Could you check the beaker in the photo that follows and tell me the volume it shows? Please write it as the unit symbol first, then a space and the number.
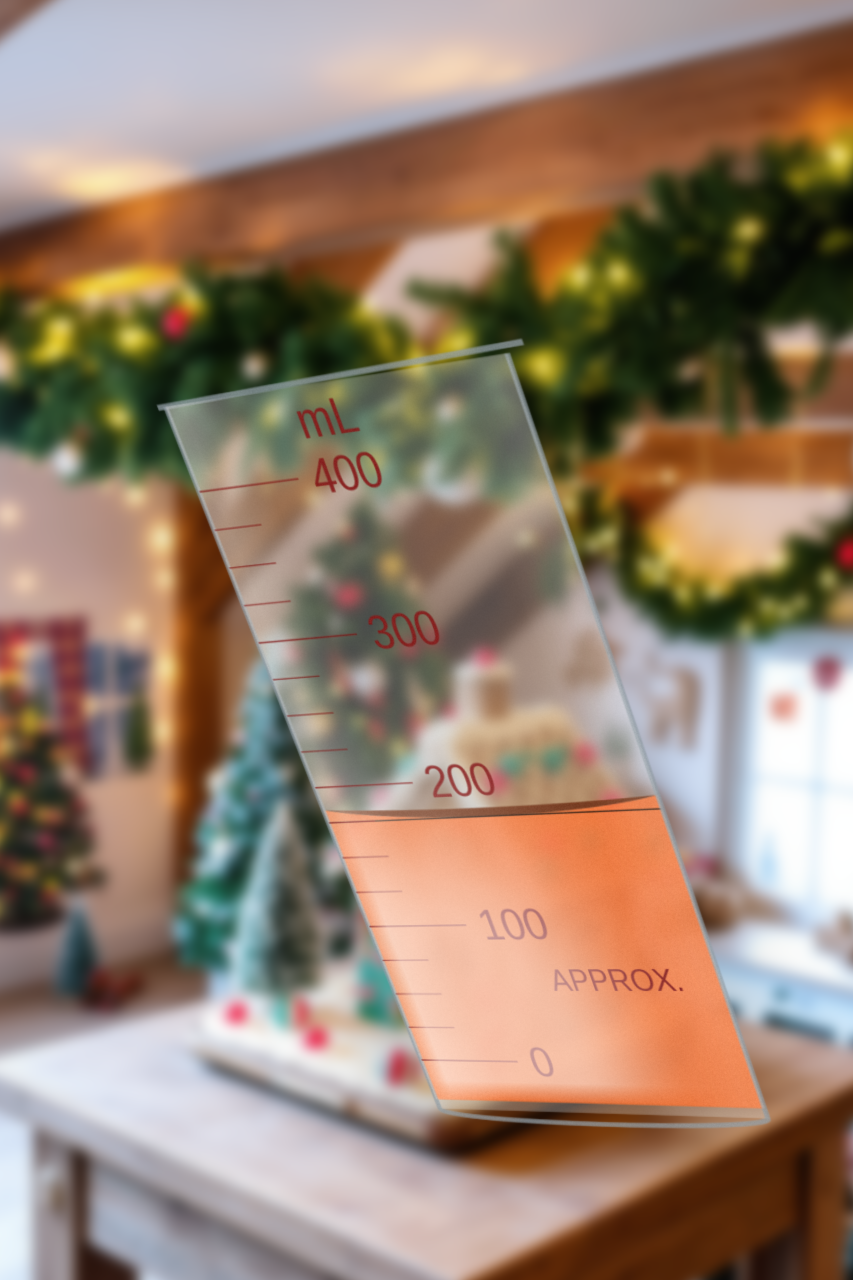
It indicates mL 175
